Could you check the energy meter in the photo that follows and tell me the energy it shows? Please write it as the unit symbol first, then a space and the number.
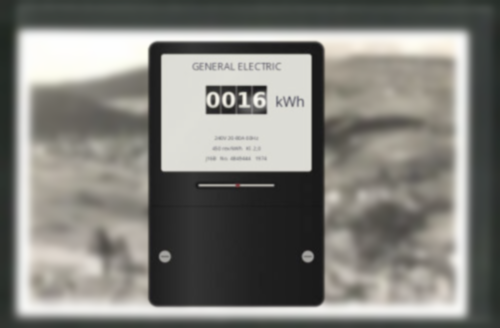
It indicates kWh 16
